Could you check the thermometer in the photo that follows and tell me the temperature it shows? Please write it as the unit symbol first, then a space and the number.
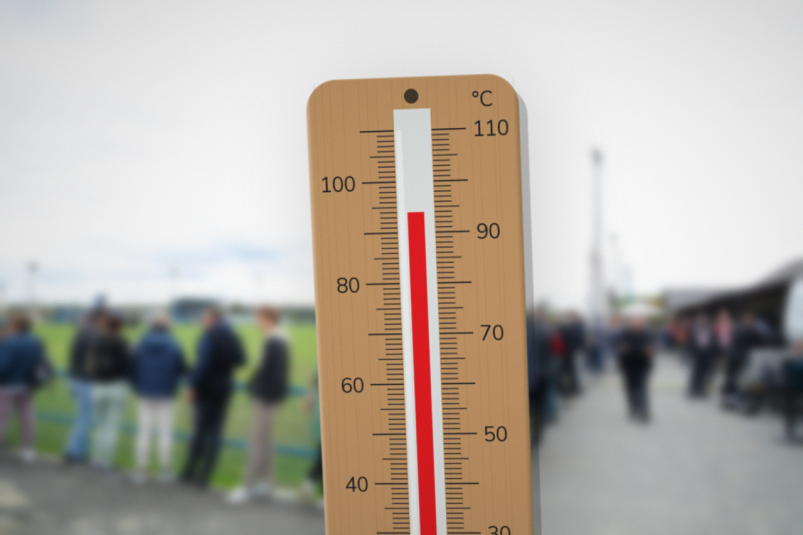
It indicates °C 94
